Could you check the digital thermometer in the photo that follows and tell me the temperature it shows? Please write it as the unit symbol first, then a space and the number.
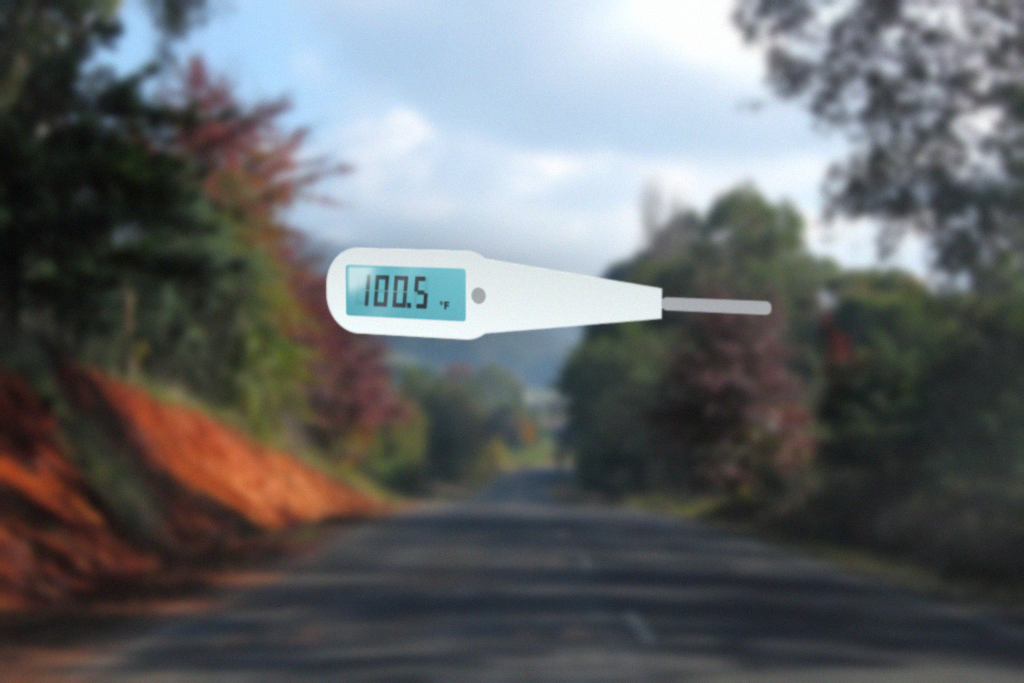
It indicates °F 100.5
